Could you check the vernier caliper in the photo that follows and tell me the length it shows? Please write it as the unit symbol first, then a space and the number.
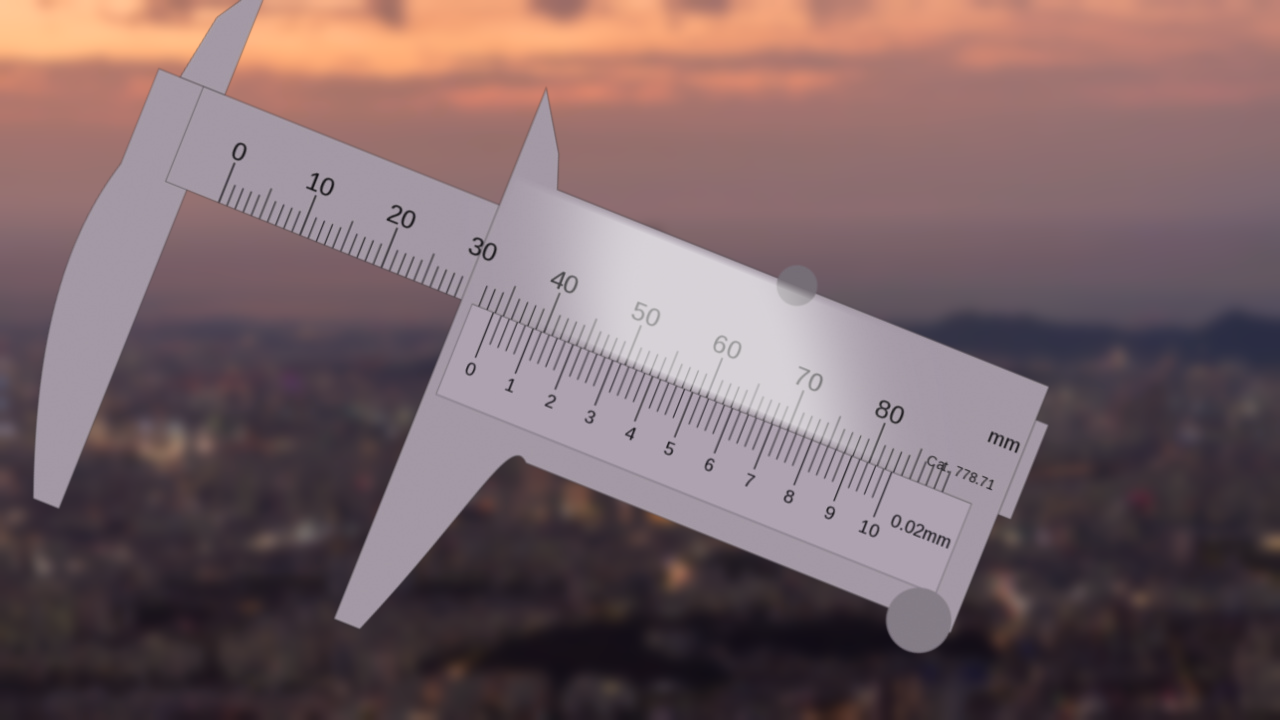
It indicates mm 33.8
